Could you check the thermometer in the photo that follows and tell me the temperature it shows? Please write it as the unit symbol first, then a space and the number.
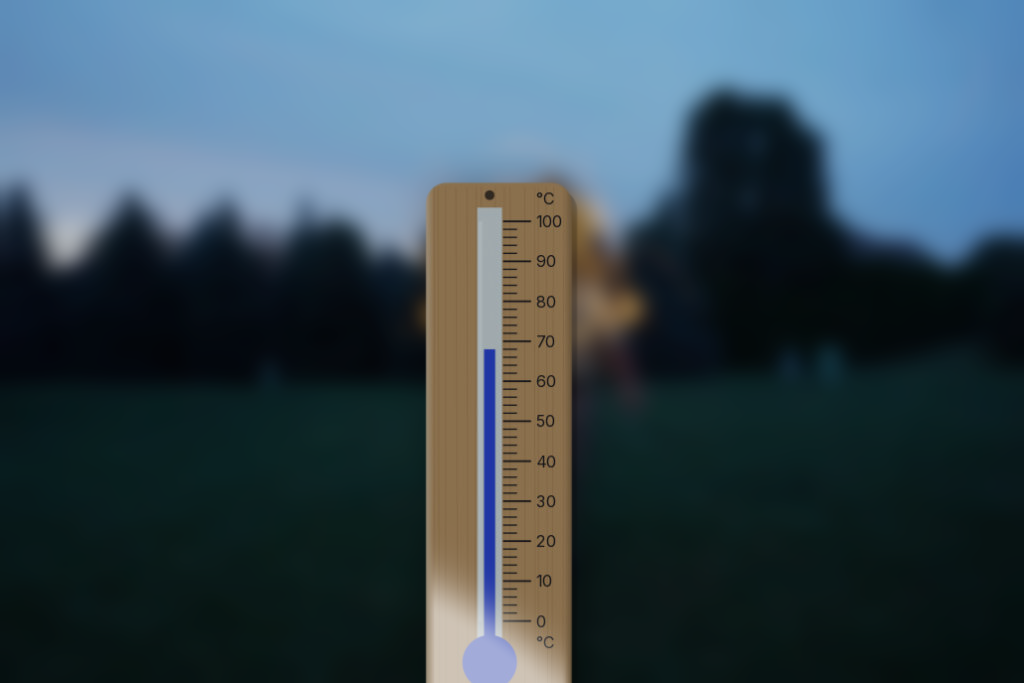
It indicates °C 68
